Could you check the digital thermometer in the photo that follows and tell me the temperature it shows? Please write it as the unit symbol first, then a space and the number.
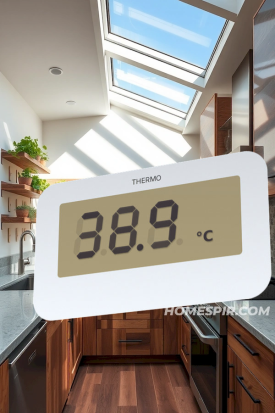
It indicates °C 38.9
